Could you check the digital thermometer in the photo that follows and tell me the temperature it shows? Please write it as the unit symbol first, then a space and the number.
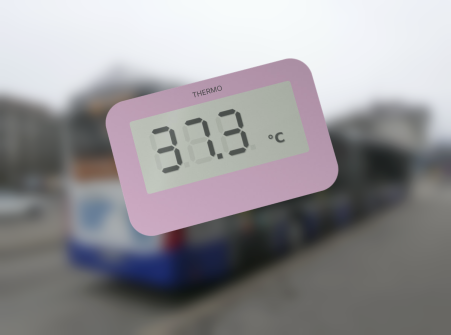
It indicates °C 37.3
